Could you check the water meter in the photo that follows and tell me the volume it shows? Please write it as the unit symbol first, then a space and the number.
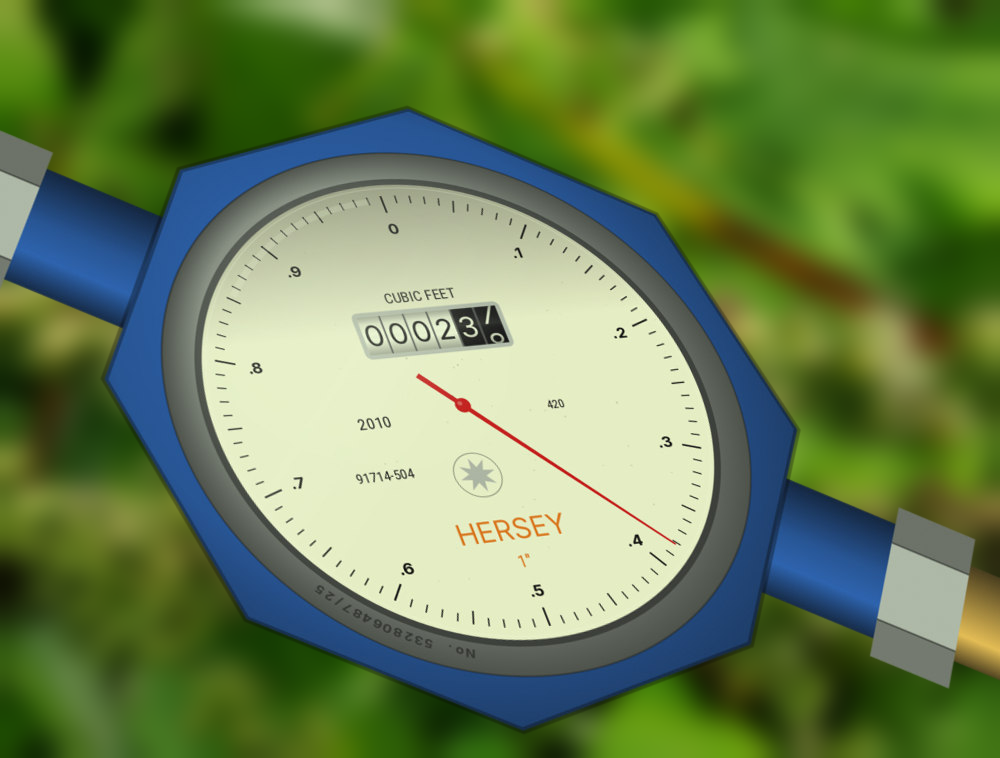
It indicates ft³ 237.38
